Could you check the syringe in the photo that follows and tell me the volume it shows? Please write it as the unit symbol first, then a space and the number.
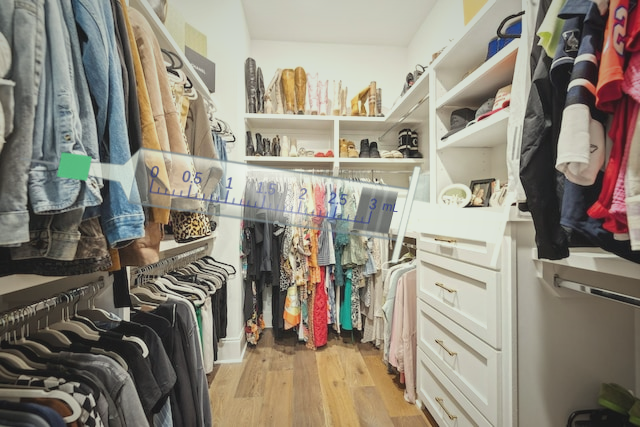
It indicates mL 2.8
